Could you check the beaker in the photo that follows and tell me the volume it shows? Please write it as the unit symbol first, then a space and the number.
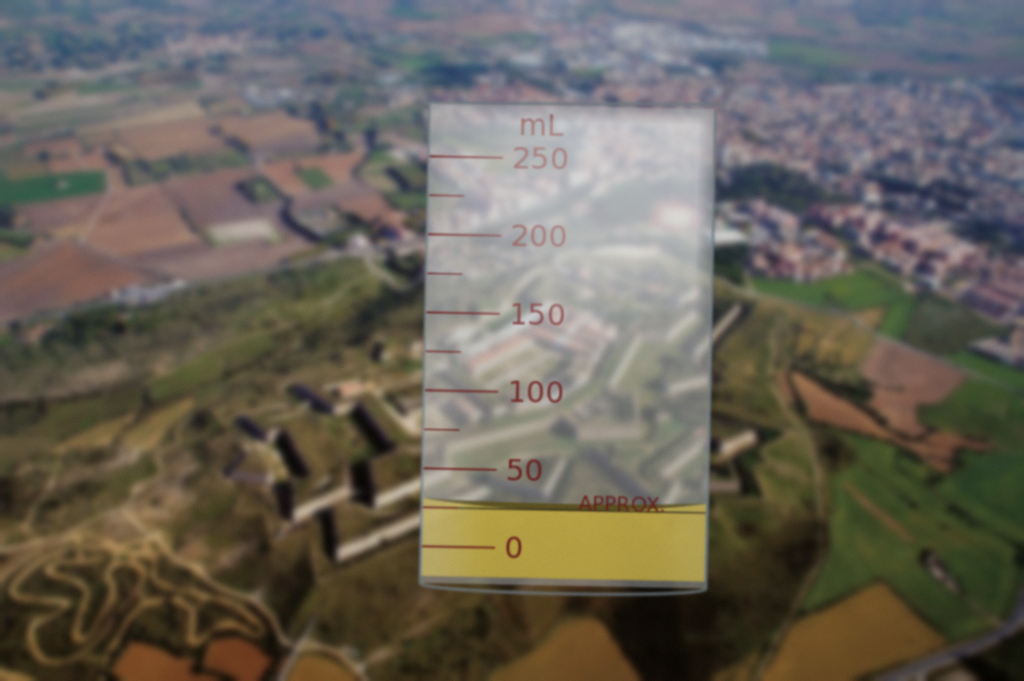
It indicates mL 25
